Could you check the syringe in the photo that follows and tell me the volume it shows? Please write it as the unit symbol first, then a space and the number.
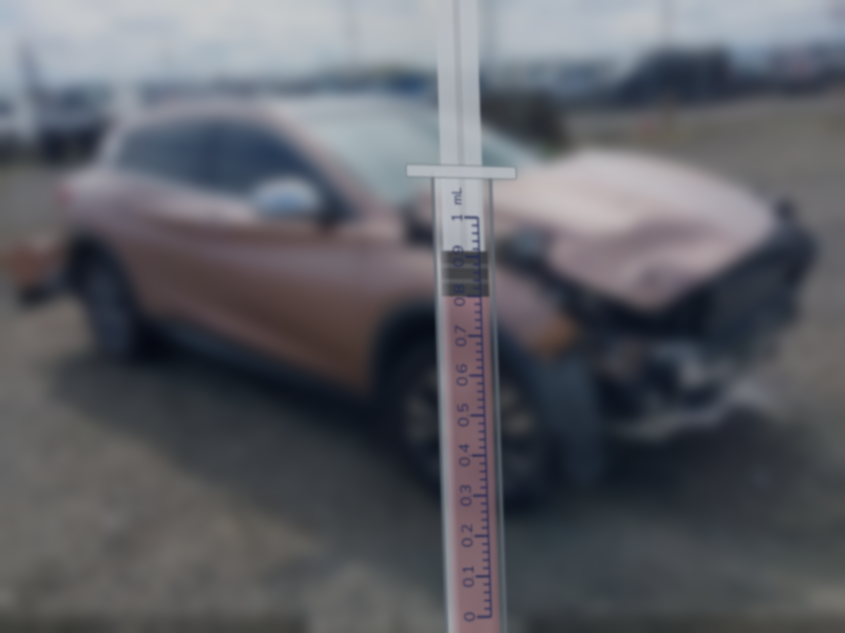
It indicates mL 0.8
